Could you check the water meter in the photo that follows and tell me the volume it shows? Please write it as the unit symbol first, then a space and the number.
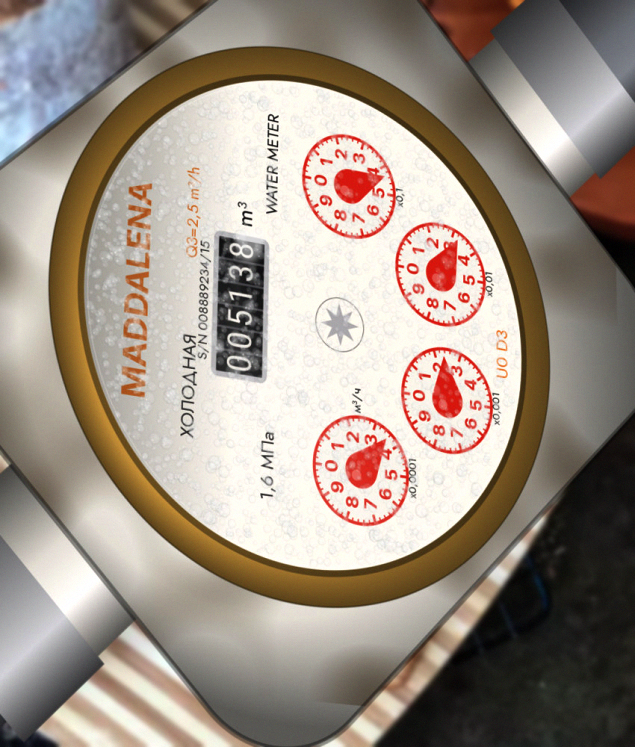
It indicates m³ 5138.4323
